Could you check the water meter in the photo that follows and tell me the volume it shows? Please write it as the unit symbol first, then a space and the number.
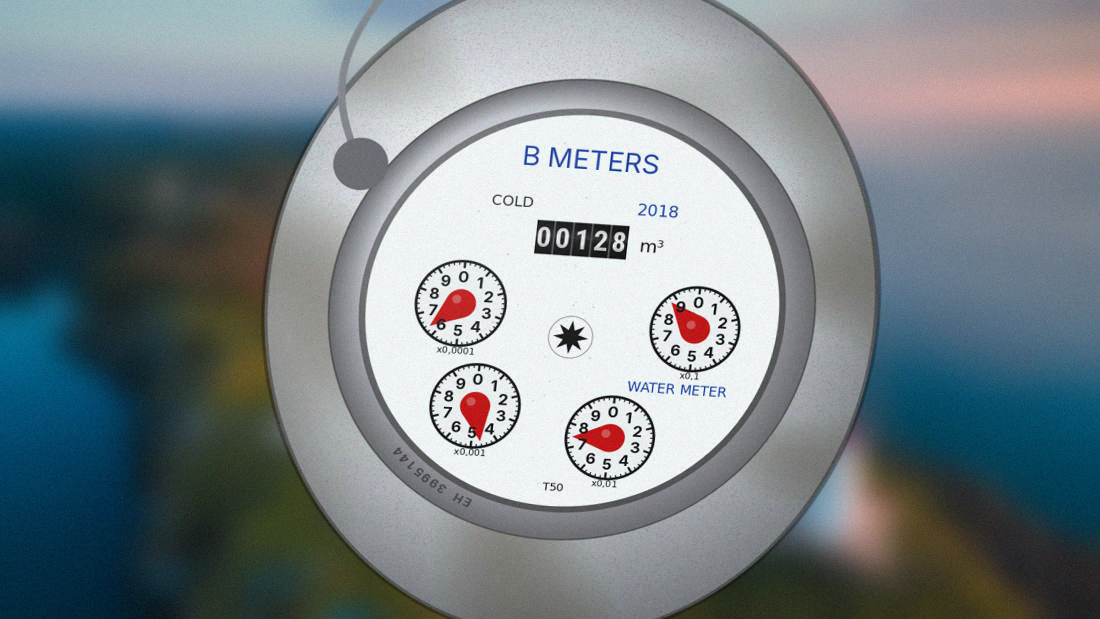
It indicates m³ 128.8746
